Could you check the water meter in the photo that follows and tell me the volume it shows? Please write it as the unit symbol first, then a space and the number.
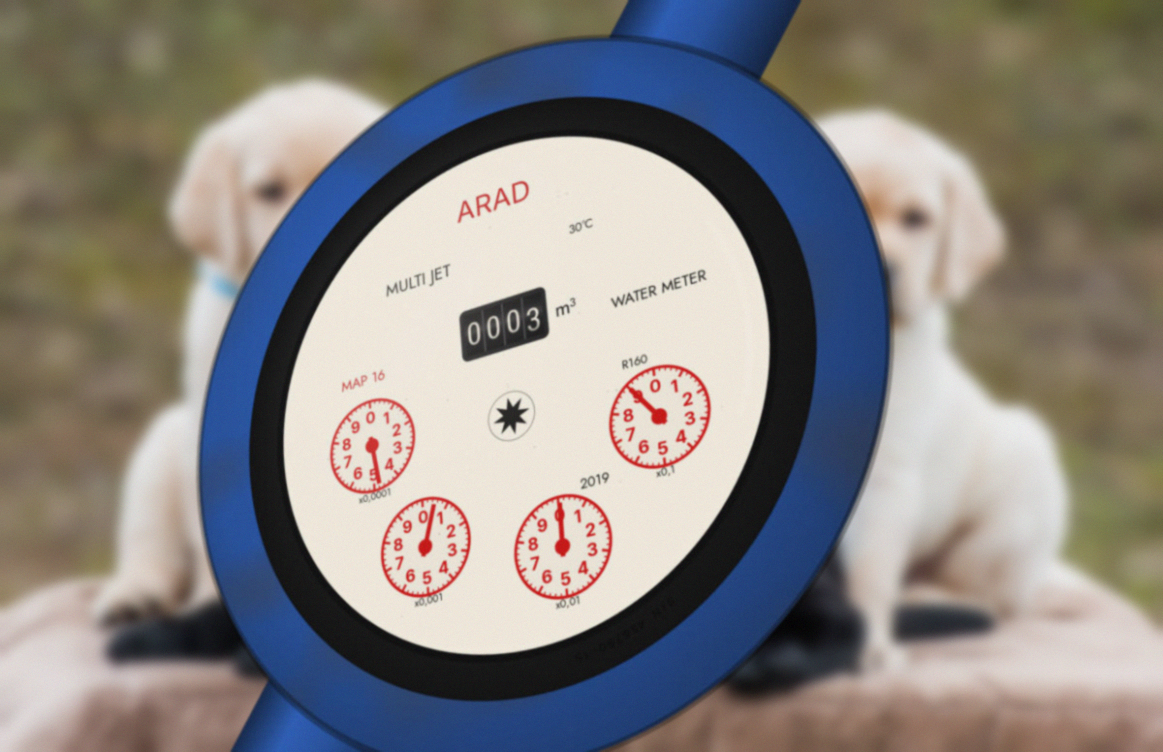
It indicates m³ 2.9004
